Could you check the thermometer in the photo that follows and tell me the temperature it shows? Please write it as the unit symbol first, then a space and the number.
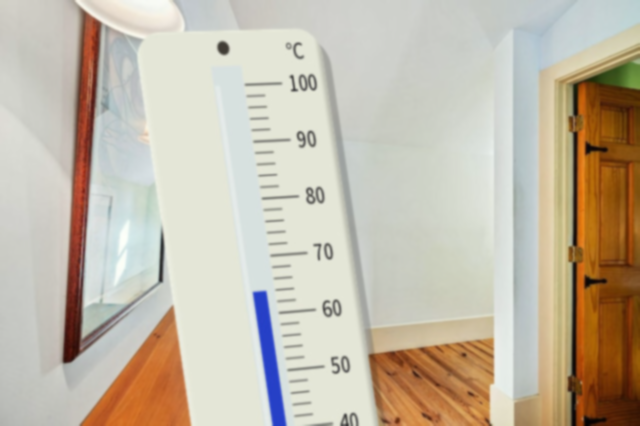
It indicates °C 64
